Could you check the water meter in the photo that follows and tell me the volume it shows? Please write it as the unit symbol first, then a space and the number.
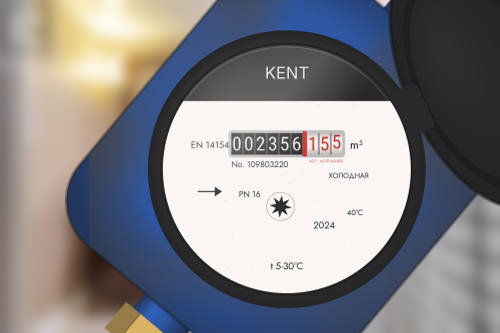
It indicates m³ 2356.155
